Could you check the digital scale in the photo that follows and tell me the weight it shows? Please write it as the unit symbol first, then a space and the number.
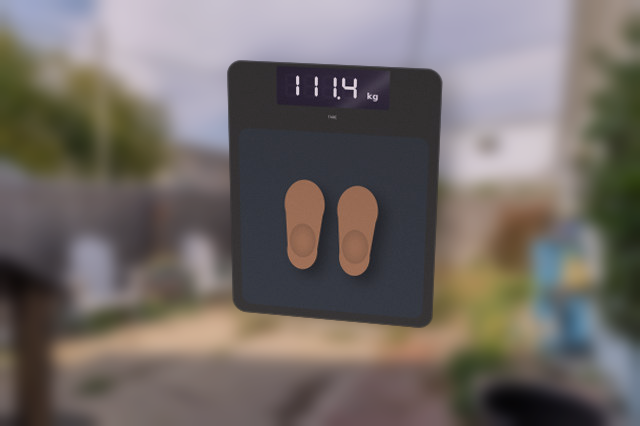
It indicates kg 111.4
